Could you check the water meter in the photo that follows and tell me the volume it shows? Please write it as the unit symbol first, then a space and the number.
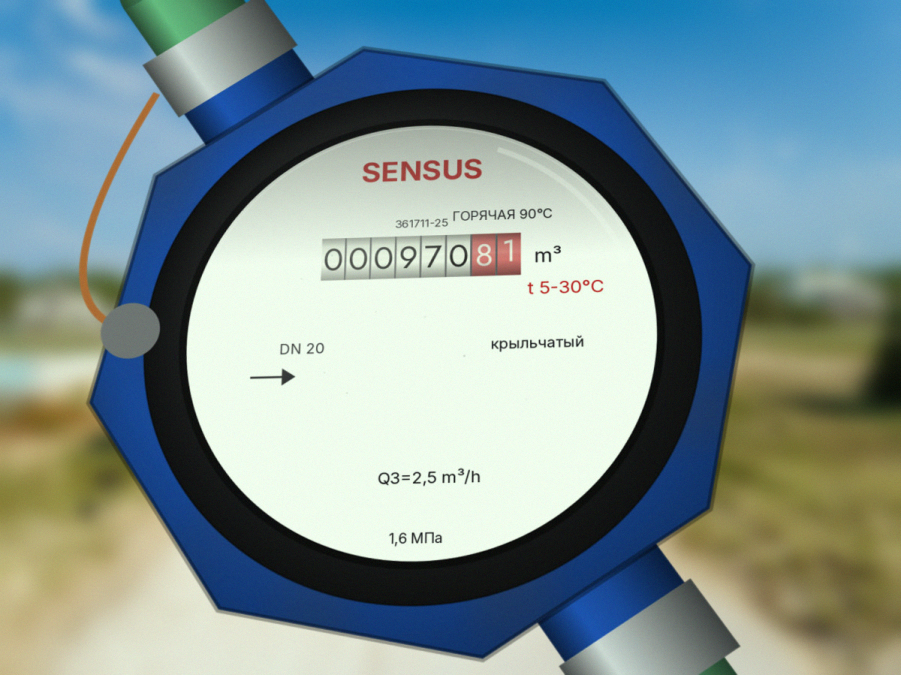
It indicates m³ 970.81
